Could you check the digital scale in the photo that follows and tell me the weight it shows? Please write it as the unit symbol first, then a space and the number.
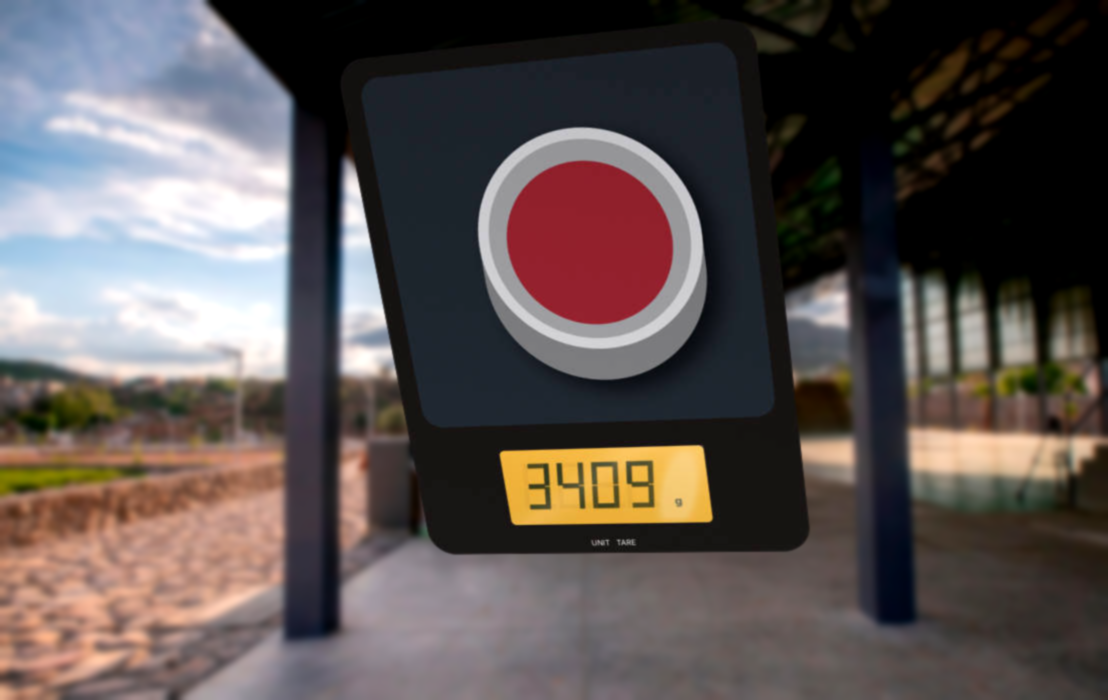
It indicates g 3409
